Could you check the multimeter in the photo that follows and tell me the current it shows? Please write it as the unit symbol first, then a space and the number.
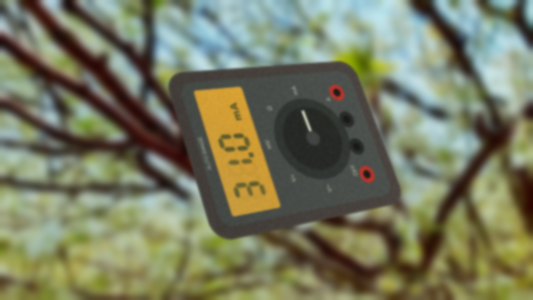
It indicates mA 31.0
